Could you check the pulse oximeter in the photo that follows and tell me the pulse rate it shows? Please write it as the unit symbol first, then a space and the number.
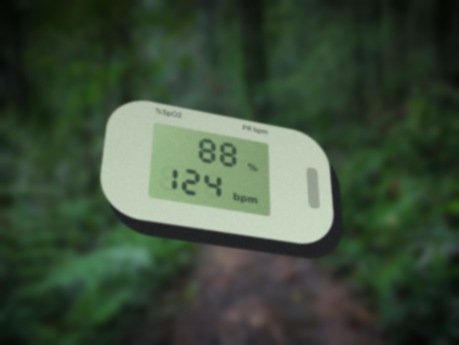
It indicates bpm 124
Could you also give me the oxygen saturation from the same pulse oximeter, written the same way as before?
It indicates % 88
